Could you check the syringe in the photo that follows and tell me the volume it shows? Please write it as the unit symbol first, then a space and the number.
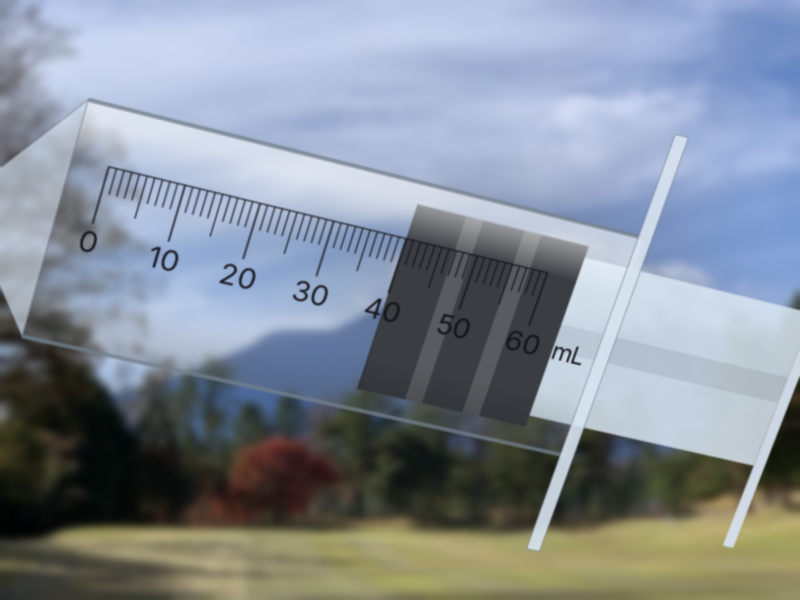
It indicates mL 40
